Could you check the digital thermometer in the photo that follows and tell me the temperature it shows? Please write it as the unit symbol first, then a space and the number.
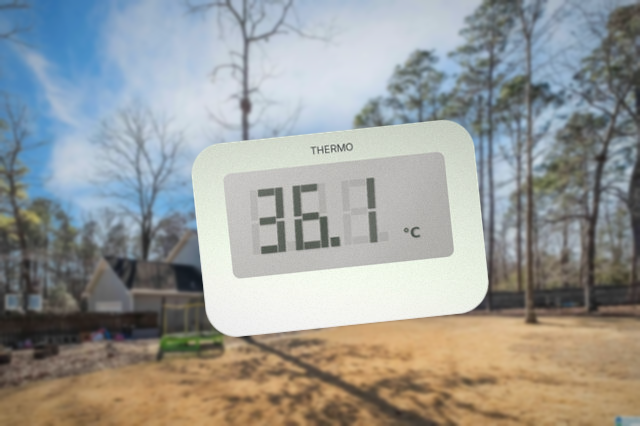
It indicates °C 36.1
